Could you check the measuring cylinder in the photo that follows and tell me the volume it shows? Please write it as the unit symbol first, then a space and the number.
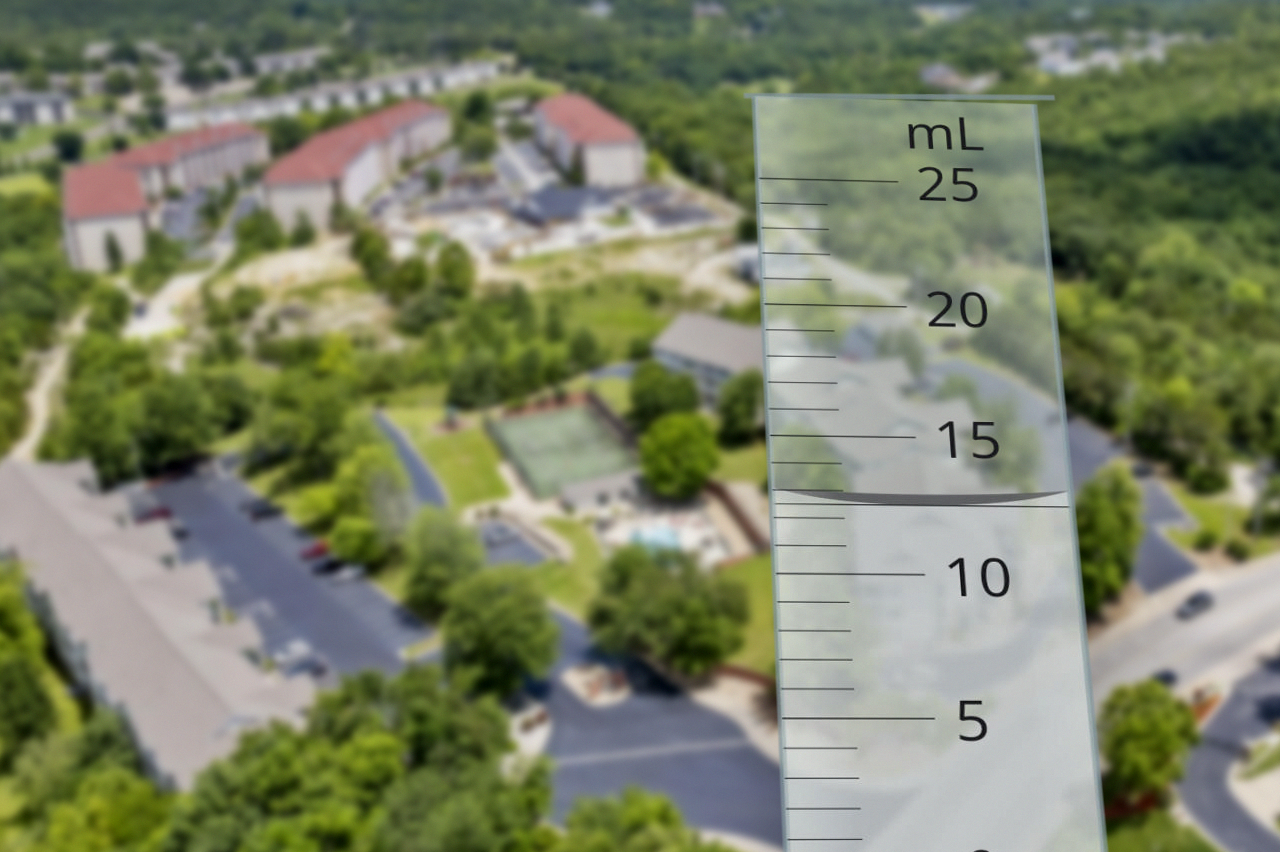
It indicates mL 12.5
